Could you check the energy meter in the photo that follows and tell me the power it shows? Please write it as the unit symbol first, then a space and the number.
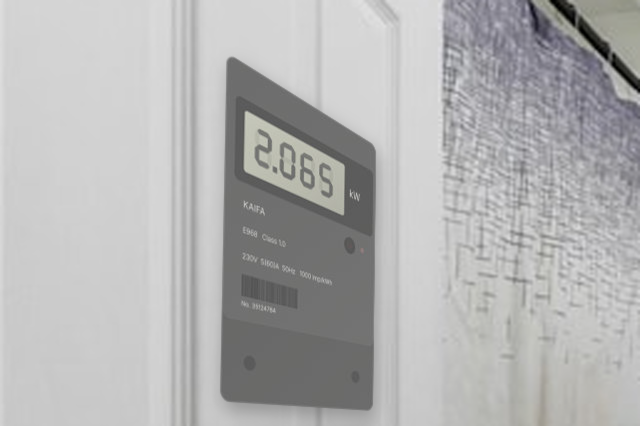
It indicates kW 2.065
